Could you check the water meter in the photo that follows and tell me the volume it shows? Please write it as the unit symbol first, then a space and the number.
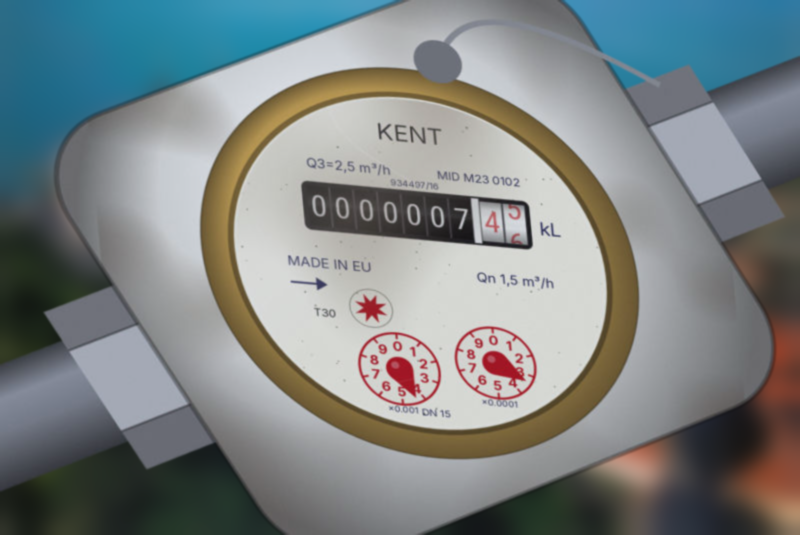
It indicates kL 7.4543
